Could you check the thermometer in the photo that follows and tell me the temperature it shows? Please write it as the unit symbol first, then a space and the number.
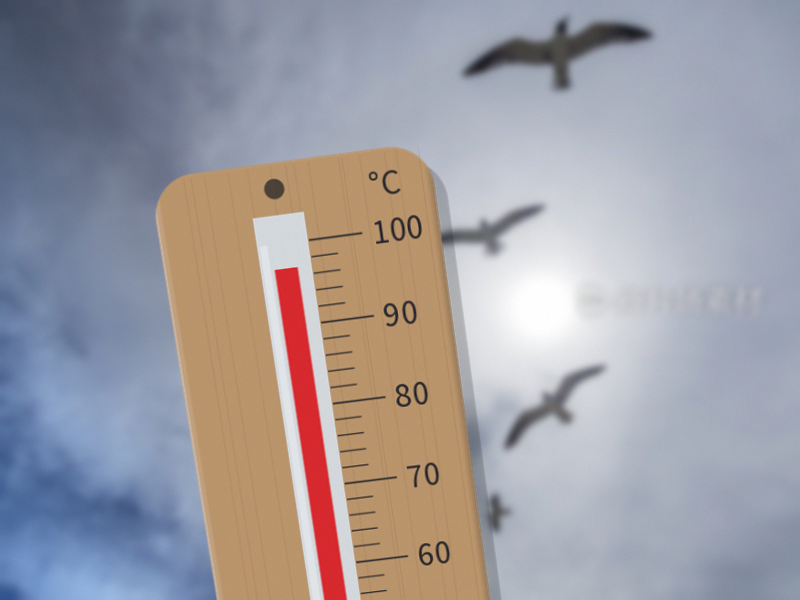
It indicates °C 97
